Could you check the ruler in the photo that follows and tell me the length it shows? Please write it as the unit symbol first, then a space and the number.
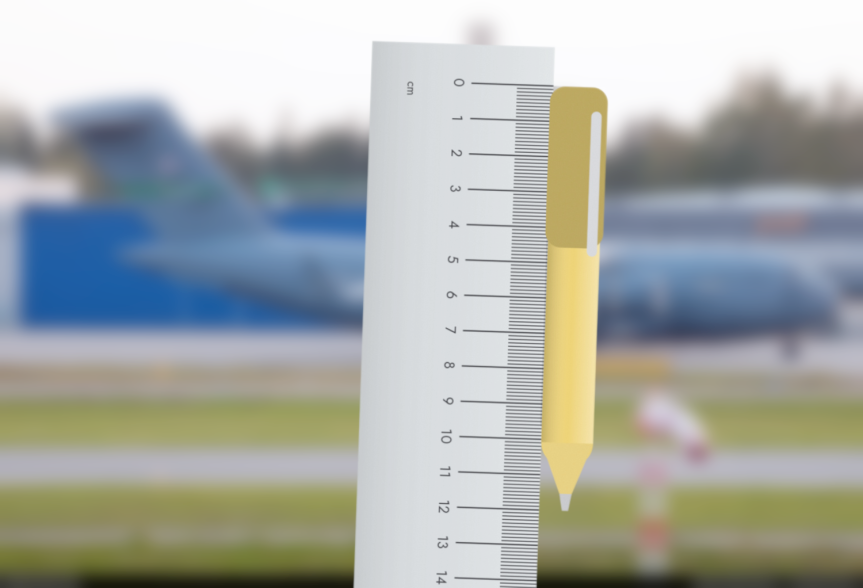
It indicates cm 12
